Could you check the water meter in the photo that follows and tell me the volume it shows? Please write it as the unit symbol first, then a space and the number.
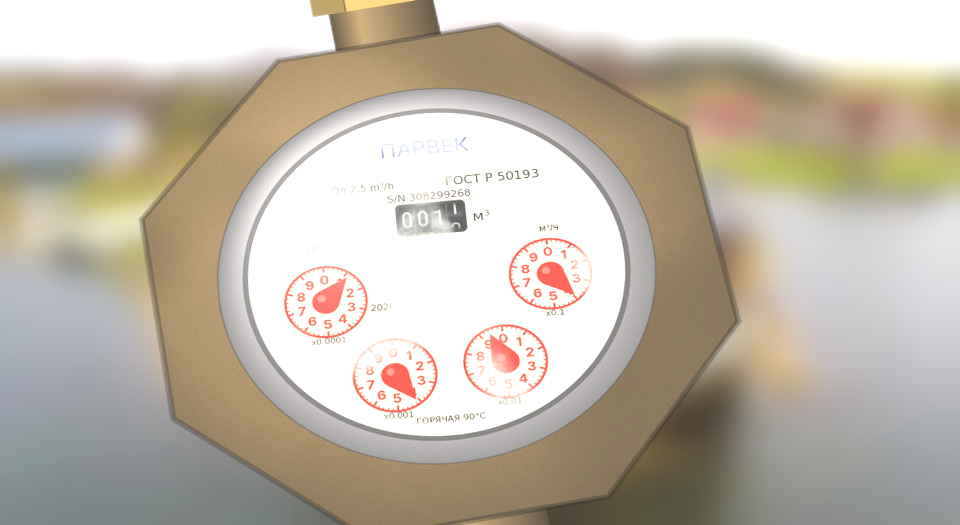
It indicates m³ 11.3941
